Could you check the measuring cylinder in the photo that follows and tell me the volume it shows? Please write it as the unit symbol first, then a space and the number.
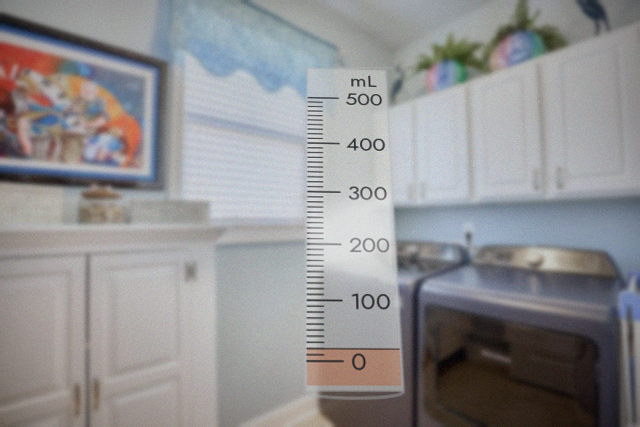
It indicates mL 20
